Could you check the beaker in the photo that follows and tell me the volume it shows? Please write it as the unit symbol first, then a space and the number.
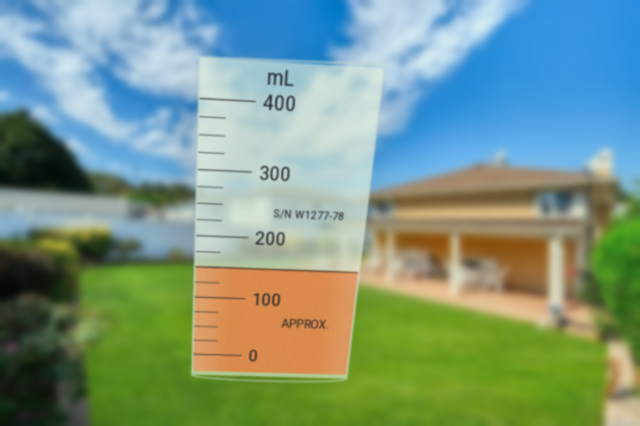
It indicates mL 150
